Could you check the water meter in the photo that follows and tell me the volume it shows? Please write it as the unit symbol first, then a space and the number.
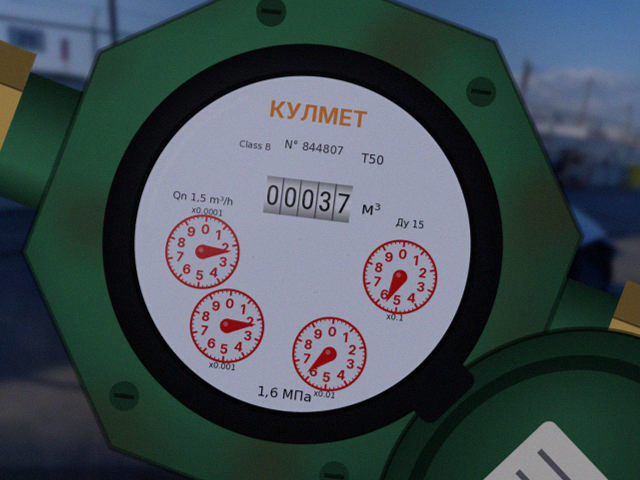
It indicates m³ 37.5622
